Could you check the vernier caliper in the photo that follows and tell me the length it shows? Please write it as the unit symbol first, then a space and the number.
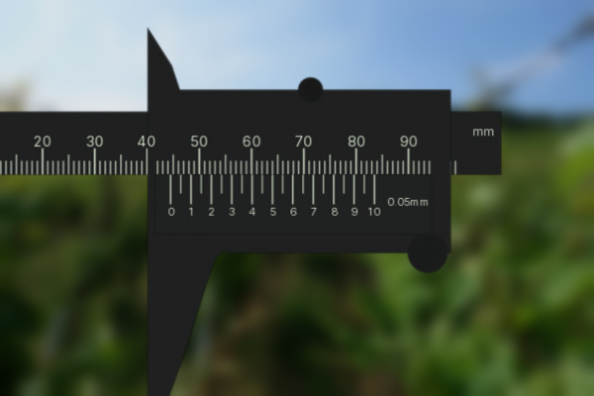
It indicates mm 44.5
